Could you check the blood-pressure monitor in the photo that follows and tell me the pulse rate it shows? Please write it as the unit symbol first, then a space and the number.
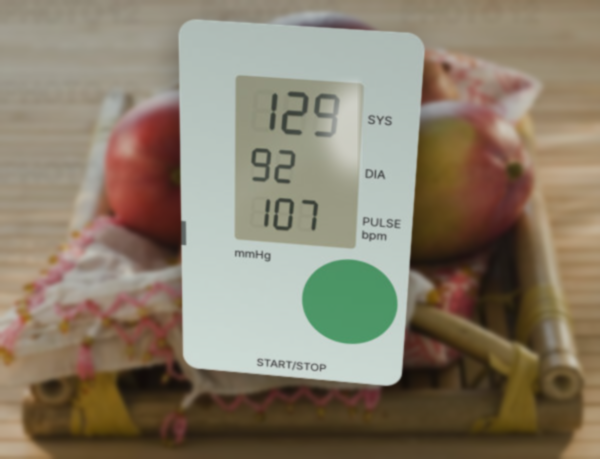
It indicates bpm 107
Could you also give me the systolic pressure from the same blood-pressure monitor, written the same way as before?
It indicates mmHg 129
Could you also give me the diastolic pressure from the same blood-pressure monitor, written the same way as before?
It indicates mmHg 92
